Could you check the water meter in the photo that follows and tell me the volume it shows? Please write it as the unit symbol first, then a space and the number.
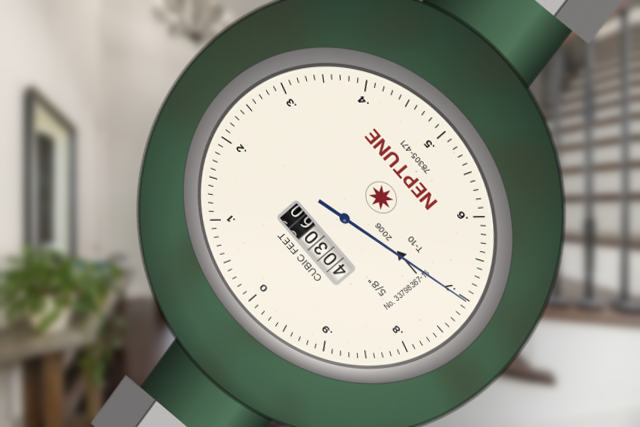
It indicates ft³ 403059.70
